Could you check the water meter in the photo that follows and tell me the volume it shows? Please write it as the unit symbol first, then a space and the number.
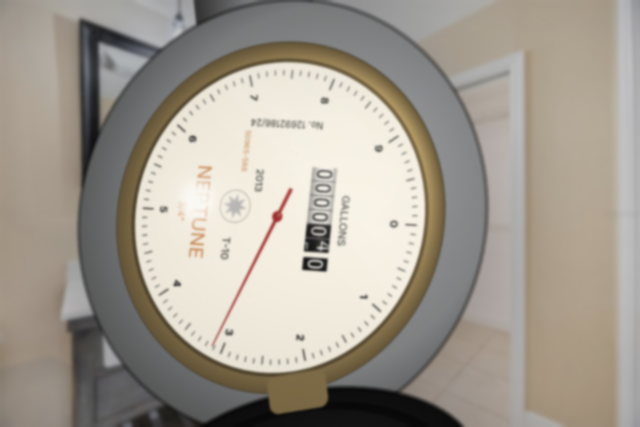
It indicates gal 43.1
